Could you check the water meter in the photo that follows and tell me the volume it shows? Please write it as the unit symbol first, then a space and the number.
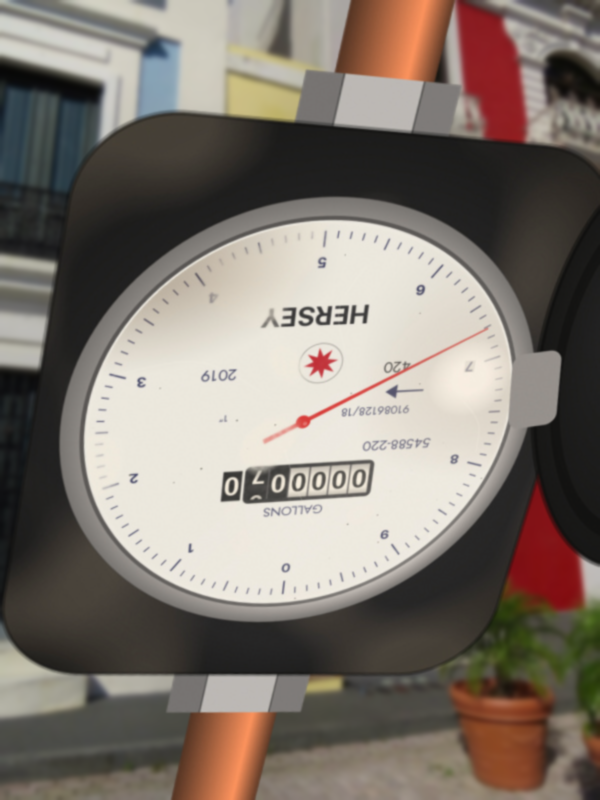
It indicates gal 66.7
